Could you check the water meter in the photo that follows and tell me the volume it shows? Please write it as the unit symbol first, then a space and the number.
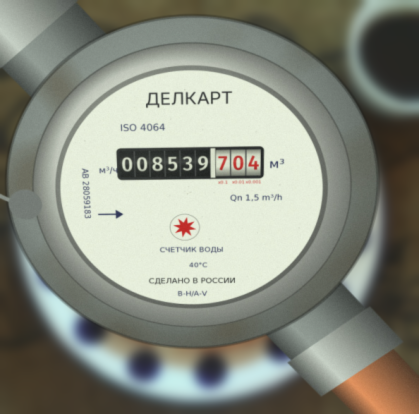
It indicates m³ 8539.704
